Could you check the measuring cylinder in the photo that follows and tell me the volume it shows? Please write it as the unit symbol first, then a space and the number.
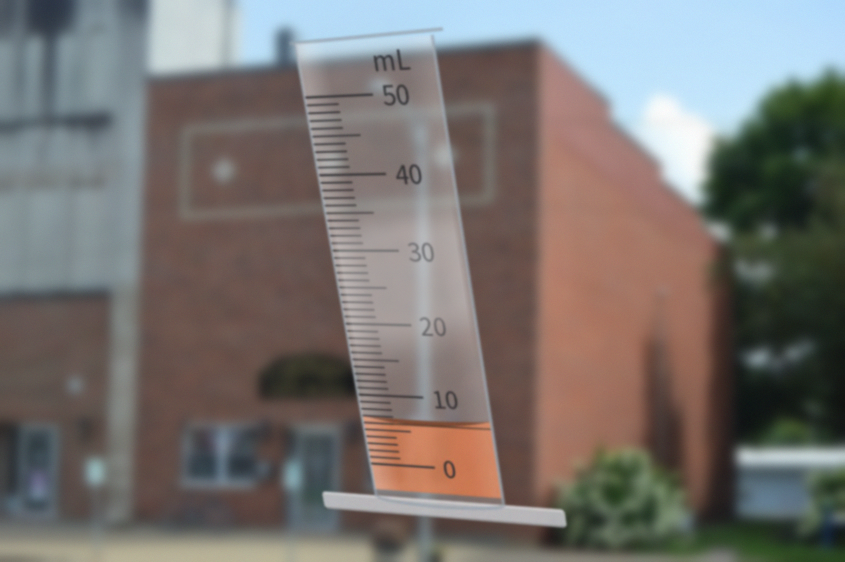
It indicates mL 6
